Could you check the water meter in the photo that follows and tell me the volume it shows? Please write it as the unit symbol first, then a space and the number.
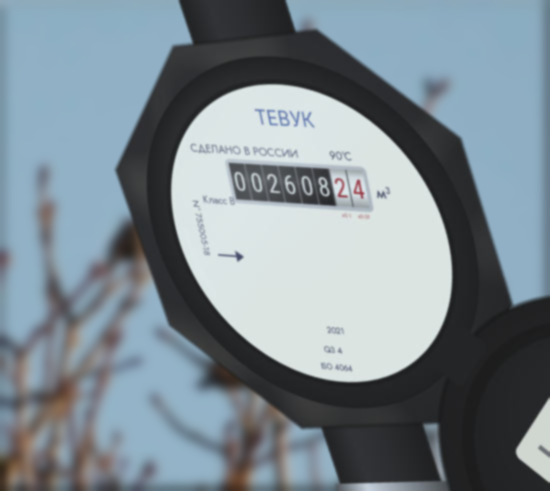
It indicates m³ 2608.24
